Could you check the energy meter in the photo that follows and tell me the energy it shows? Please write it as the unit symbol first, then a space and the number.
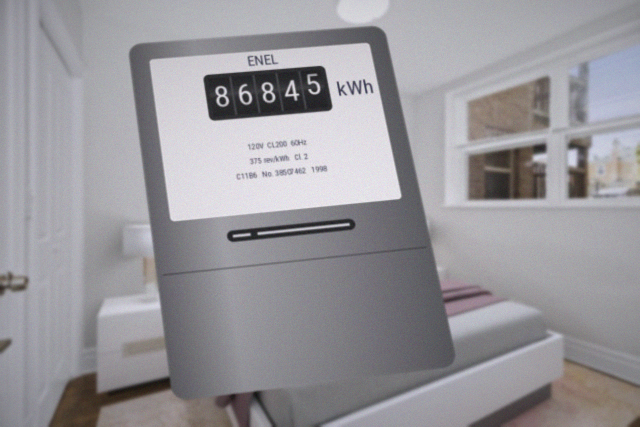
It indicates kWh 86845
